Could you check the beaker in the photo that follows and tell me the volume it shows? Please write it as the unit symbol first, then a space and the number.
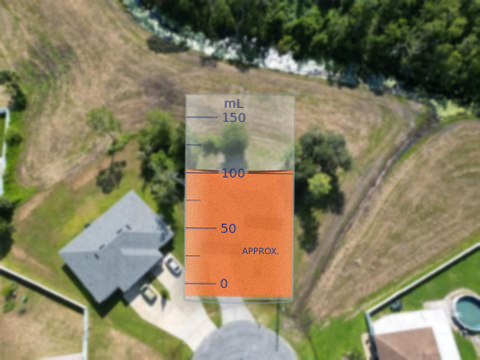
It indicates mL 100
